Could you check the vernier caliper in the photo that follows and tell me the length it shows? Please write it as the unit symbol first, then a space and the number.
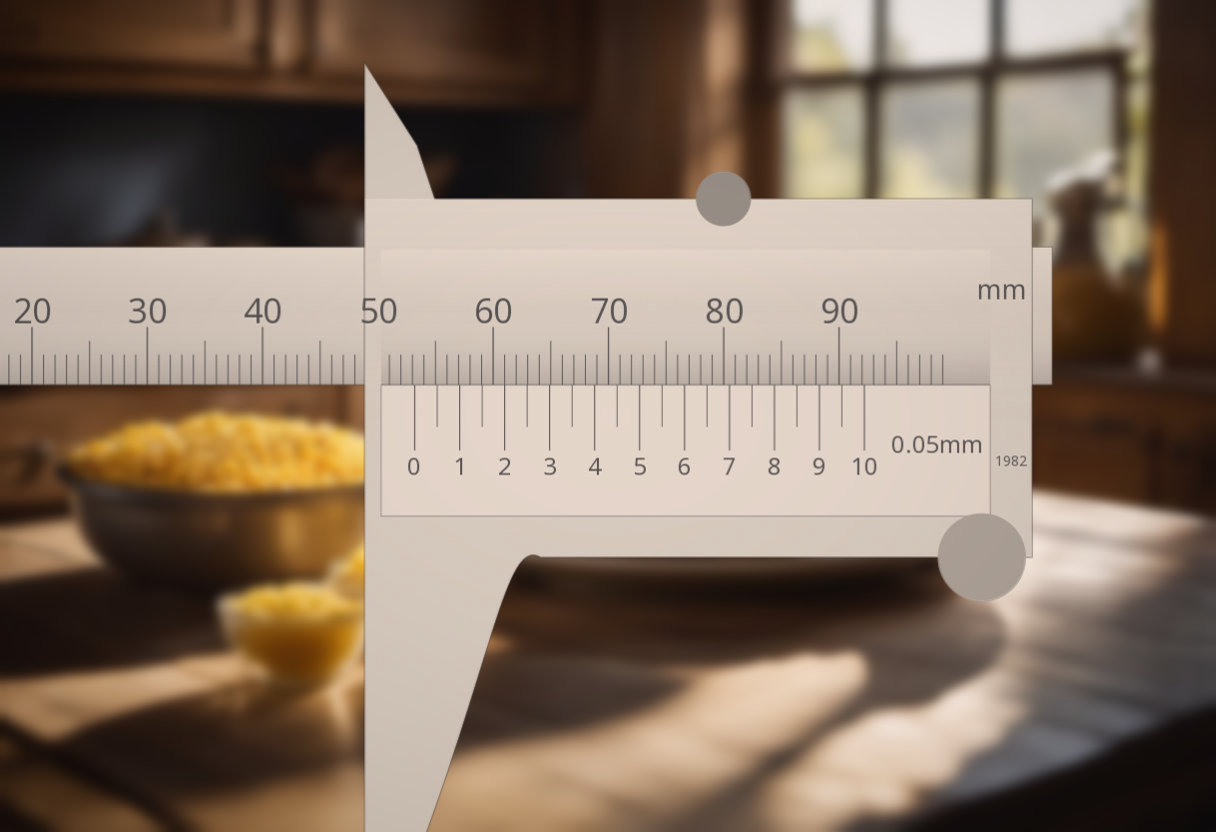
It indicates mm 53.2
